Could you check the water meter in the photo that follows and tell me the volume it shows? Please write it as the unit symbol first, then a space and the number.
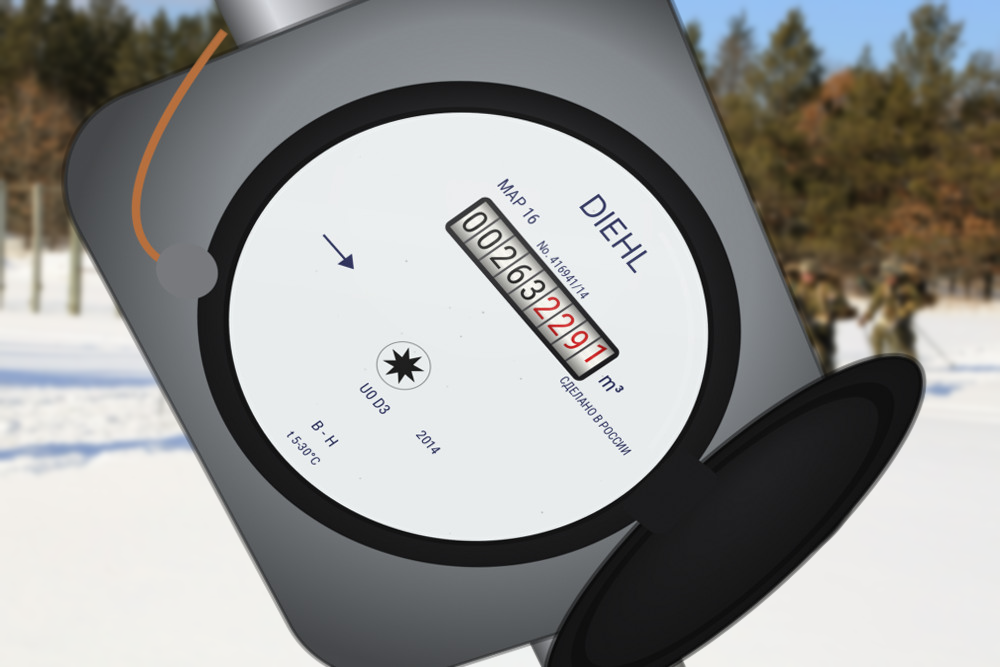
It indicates m³ 263.2291
